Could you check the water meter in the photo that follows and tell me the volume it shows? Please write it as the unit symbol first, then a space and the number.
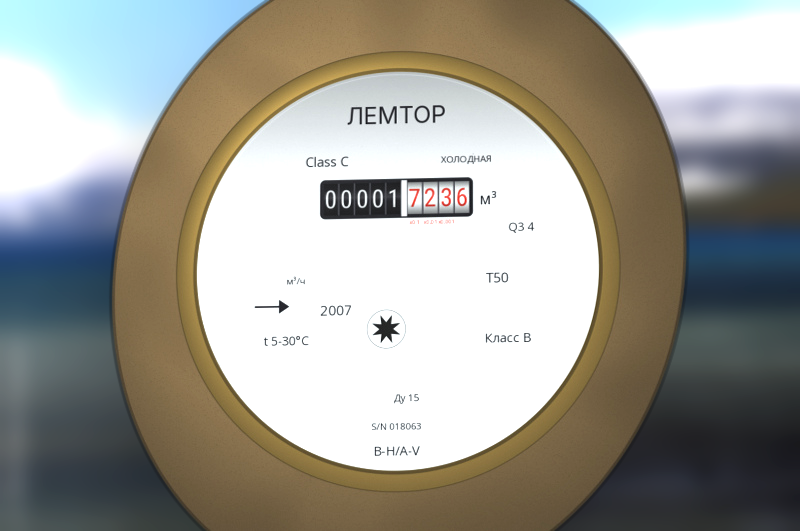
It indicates m³ 1.7236
